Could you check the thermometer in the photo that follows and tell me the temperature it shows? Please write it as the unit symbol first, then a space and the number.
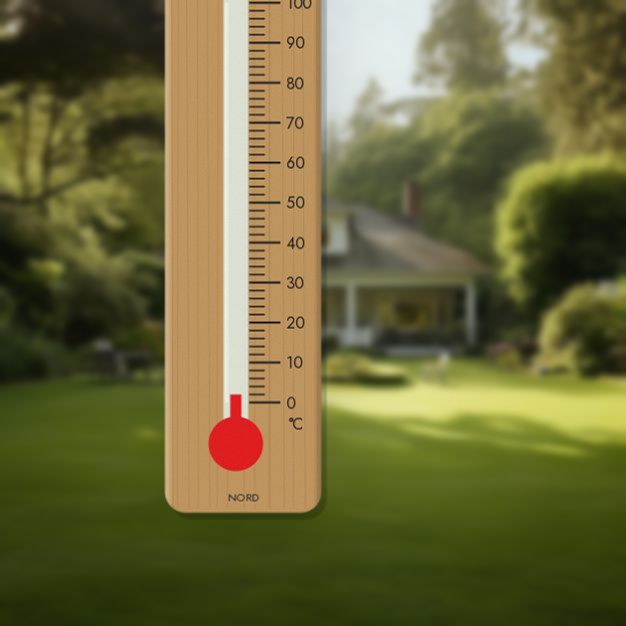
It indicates °C 2
